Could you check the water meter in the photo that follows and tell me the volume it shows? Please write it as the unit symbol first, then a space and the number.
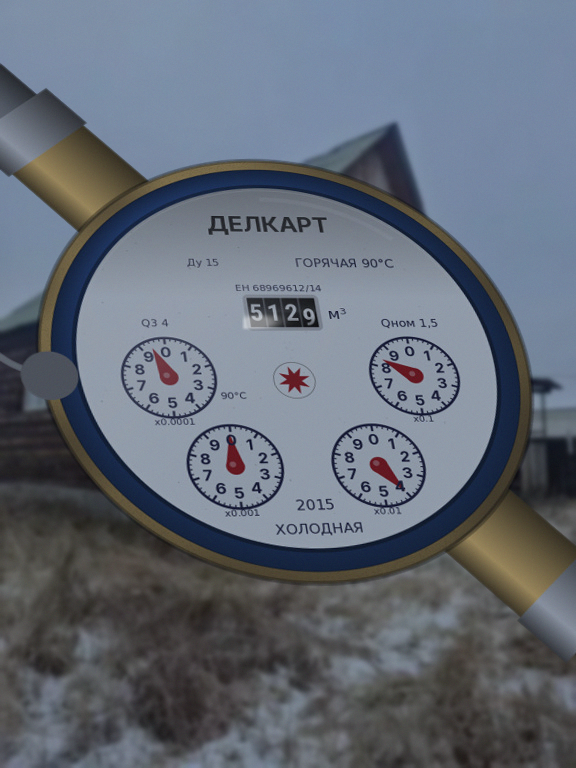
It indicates m³ 5128.8399
